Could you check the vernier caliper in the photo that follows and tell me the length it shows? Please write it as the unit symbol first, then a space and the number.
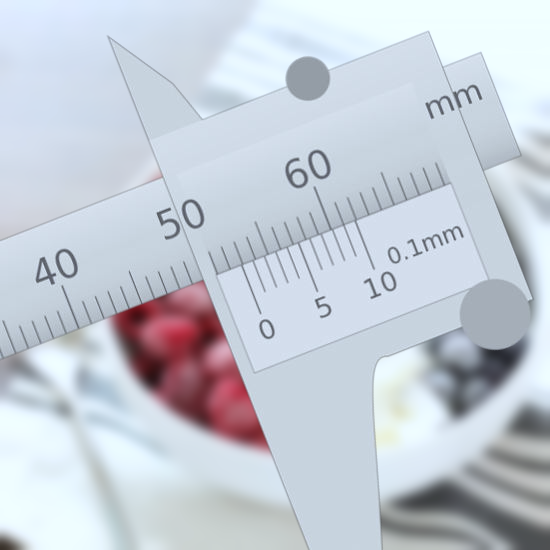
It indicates mm 52.9
